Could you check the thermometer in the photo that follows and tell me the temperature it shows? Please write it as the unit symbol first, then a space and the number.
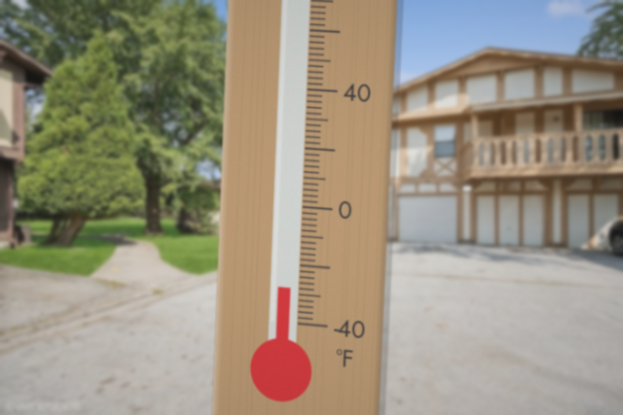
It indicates °F -28
